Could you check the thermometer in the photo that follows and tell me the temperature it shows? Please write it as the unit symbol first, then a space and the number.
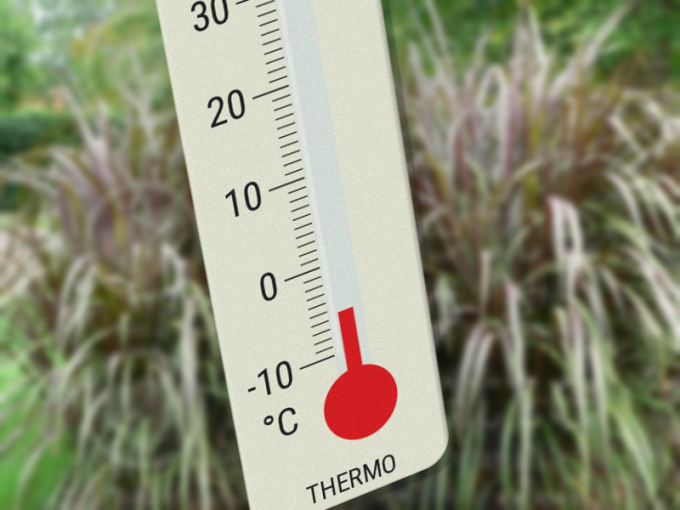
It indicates °C -5.5
